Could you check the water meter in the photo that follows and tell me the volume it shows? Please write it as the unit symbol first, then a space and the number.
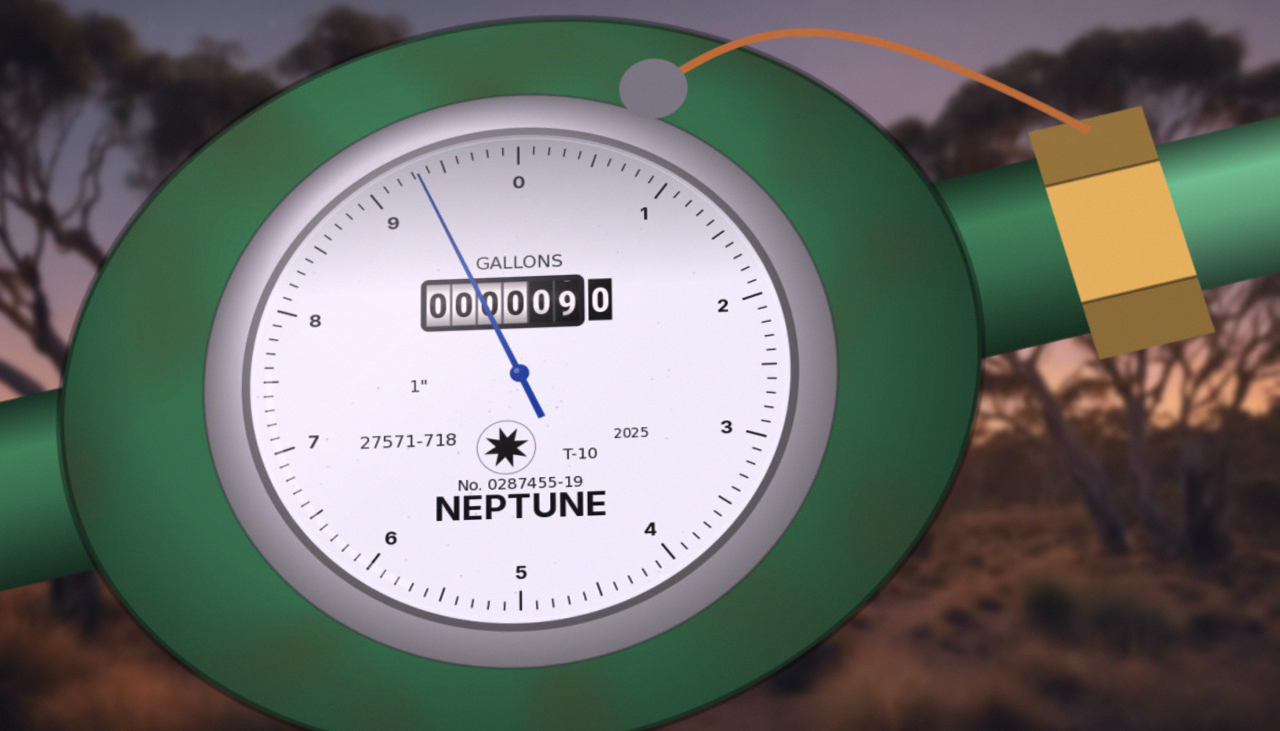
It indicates gal 89.3
